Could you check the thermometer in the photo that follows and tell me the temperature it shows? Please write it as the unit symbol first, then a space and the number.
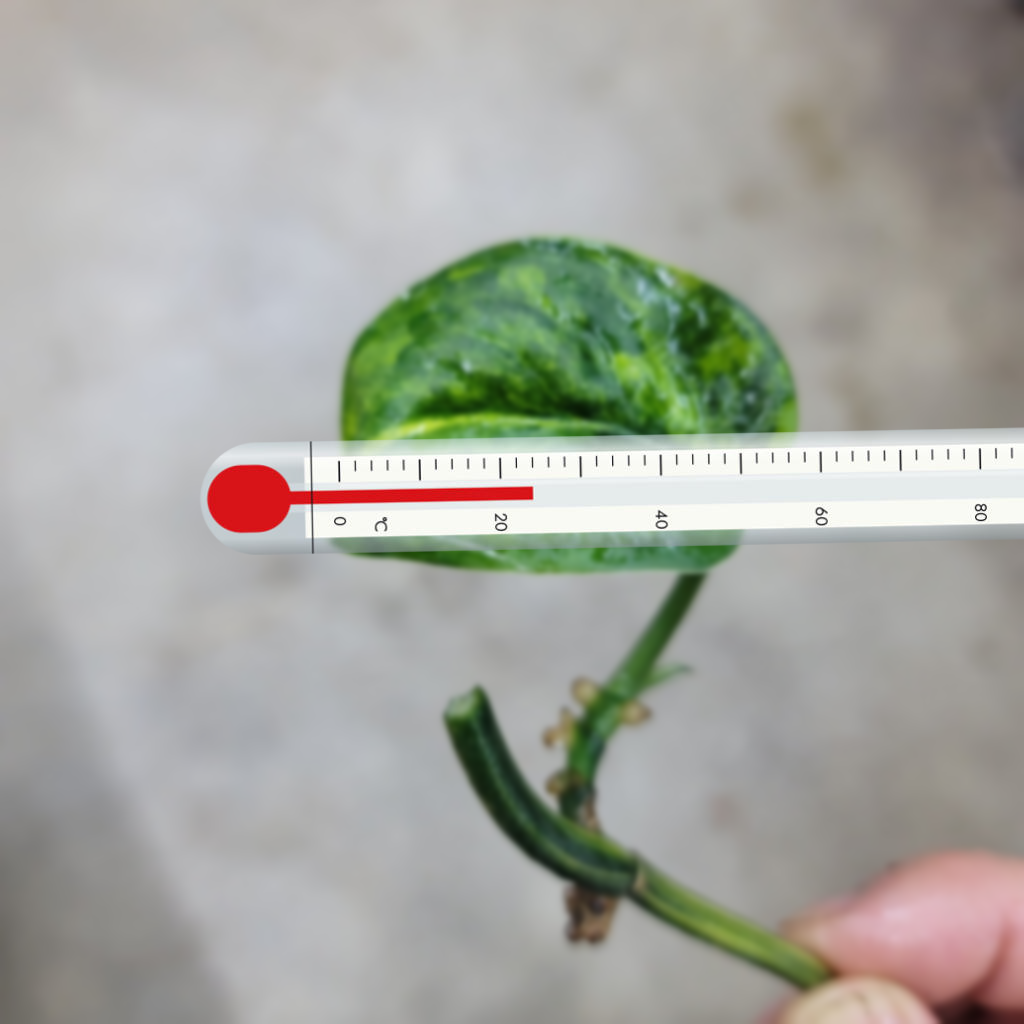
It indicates °C 24
